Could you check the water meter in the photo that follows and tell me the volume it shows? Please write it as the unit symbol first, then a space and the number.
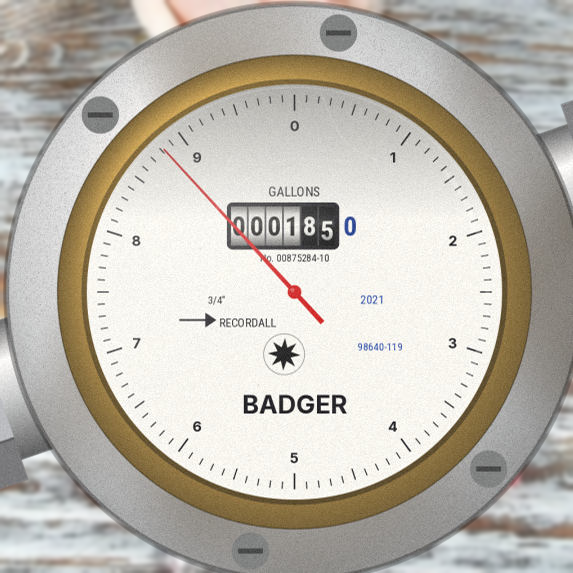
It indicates gal 1848.8
